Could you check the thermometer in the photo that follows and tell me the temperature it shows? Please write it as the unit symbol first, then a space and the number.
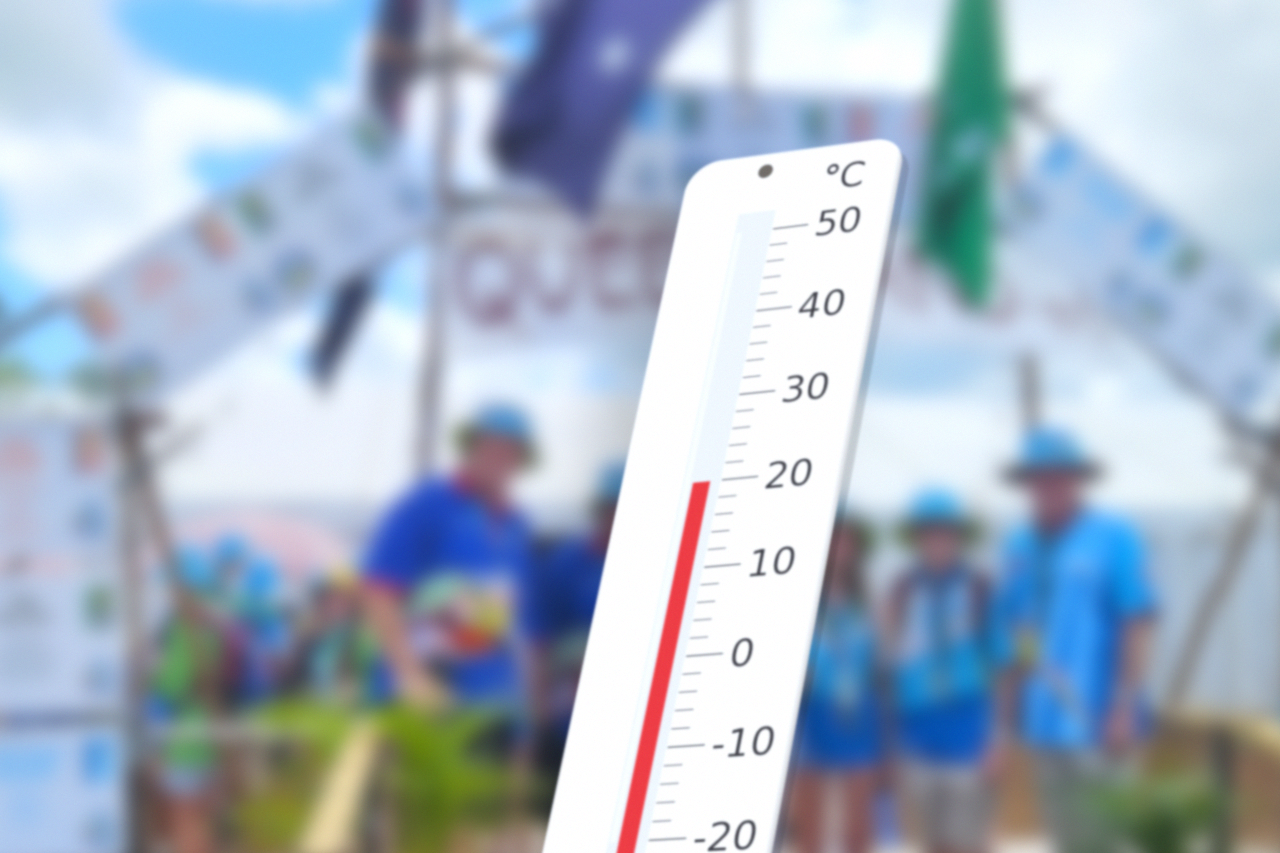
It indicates °C 20
